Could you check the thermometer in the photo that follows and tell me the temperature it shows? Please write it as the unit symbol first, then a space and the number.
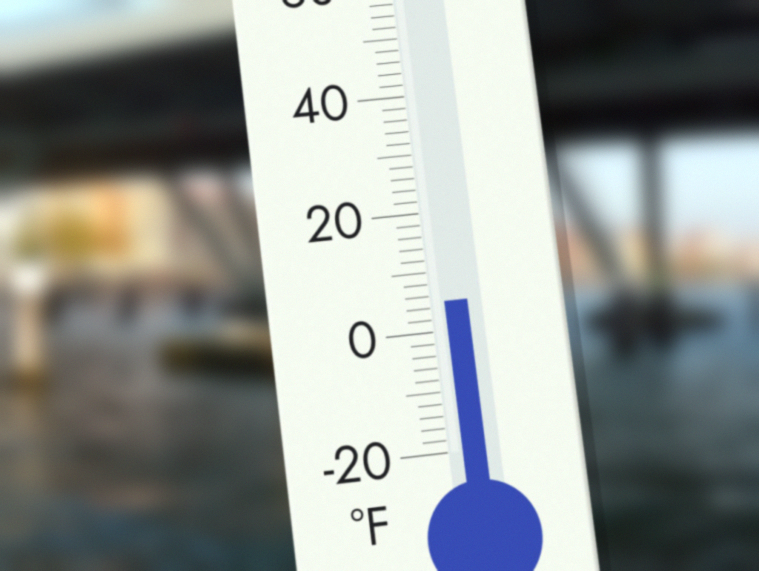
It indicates °F 5
